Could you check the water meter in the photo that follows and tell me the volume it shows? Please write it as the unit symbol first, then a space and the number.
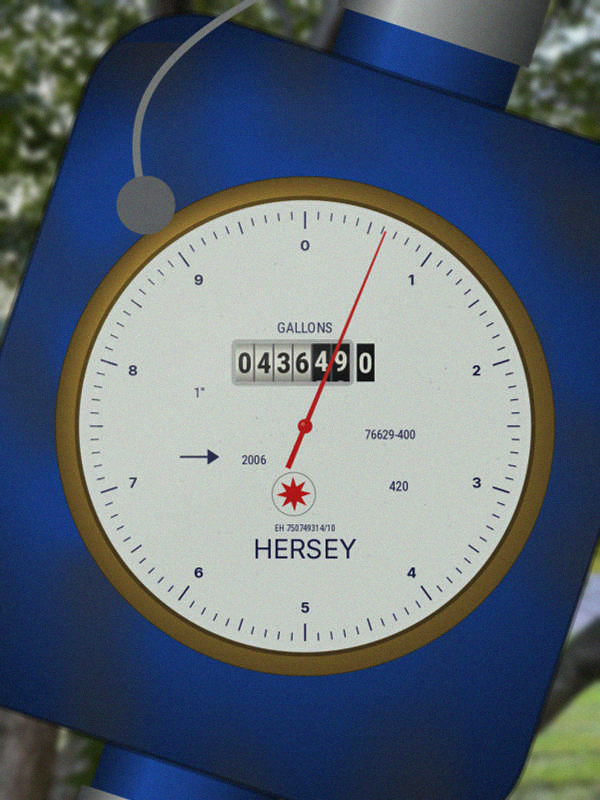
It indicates gal 436490.6
